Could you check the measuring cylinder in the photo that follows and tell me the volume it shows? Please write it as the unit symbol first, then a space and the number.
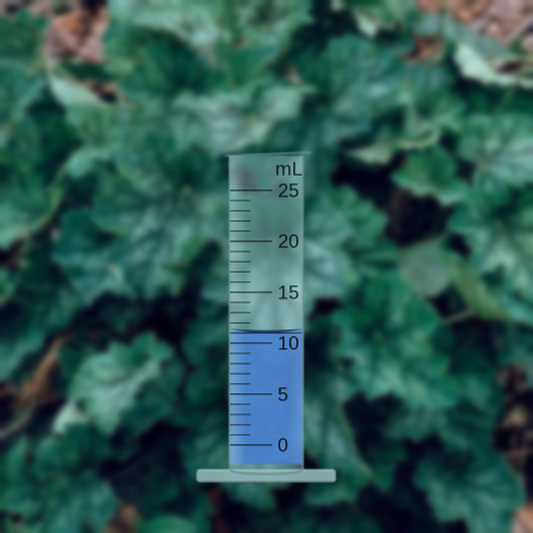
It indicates mL 11
